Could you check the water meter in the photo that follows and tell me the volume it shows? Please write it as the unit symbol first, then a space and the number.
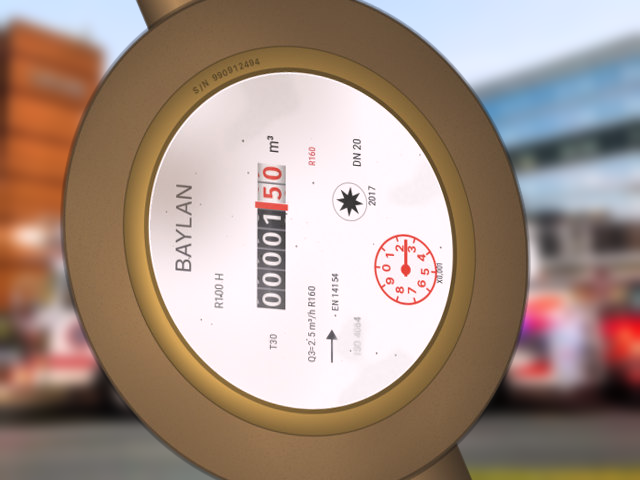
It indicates m³ 1.502
